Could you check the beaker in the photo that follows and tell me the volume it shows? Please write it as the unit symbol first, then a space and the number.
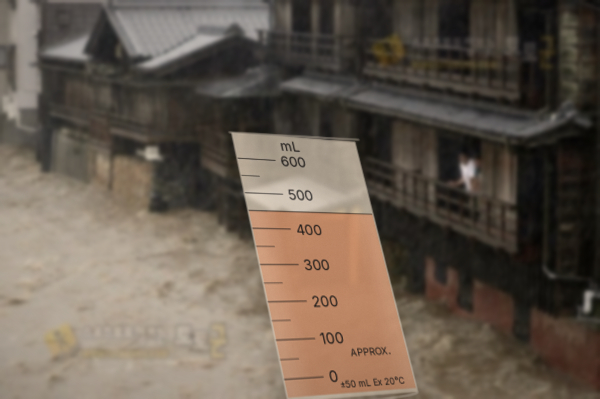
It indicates mL 450
